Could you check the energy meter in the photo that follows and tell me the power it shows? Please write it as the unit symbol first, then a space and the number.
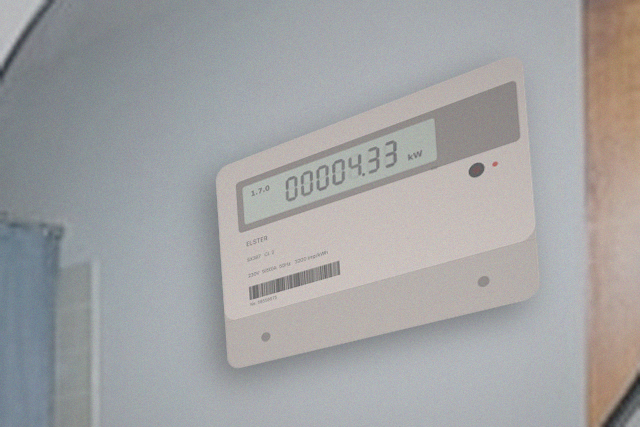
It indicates kW 4.33
